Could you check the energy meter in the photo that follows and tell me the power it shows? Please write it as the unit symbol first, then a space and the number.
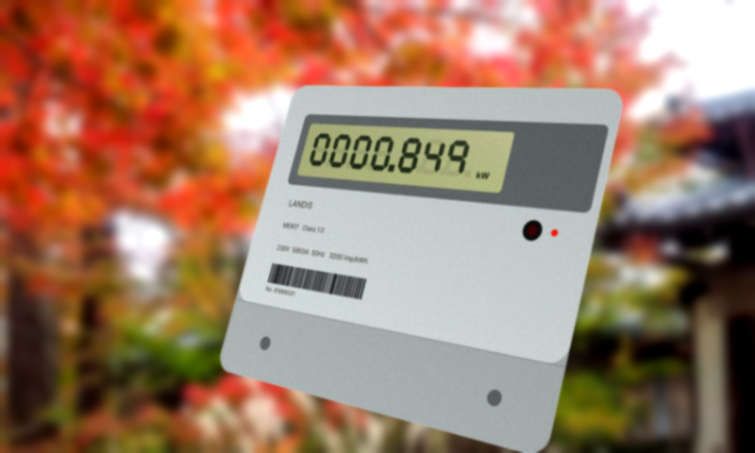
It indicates kW 0.849
